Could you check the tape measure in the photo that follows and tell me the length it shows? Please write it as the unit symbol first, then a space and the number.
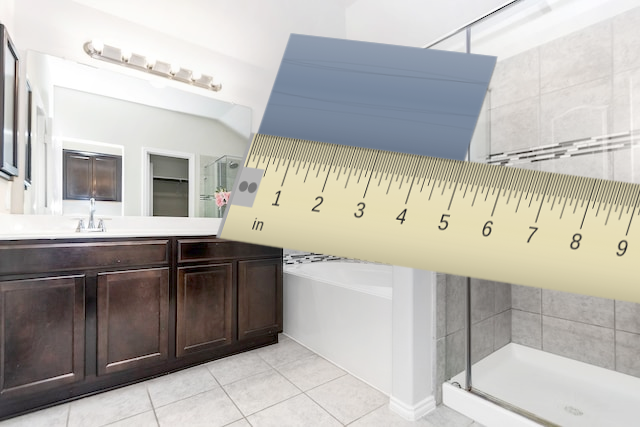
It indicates in 5
